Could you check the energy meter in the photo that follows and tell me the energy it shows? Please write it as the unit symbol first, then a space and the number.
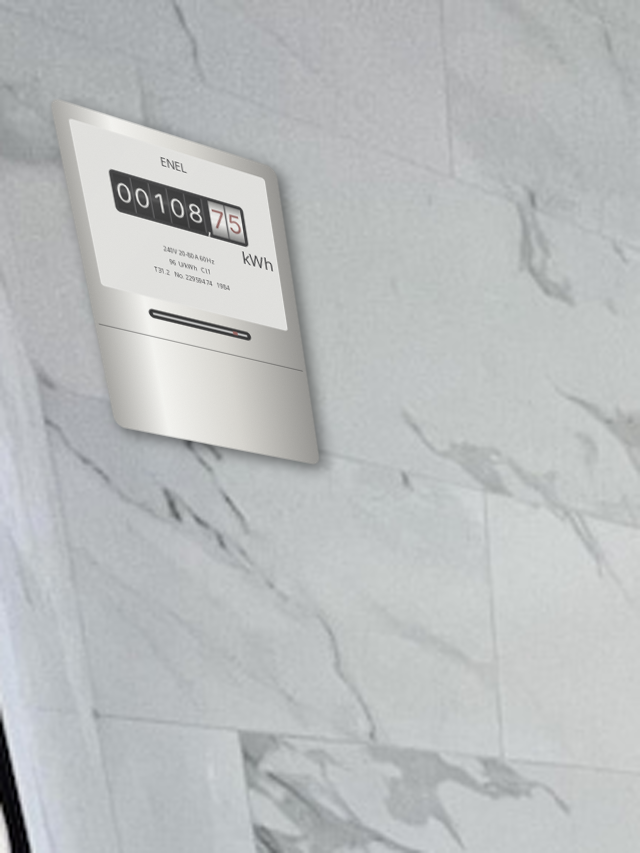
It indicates kWh 108.75
